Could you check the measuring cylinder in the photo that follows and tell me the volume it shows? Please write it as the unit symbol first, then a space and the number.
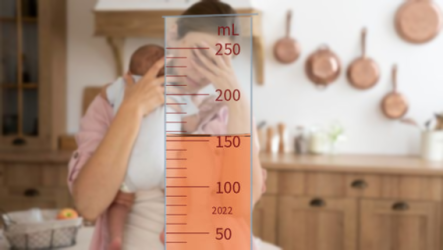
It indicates mL 155
